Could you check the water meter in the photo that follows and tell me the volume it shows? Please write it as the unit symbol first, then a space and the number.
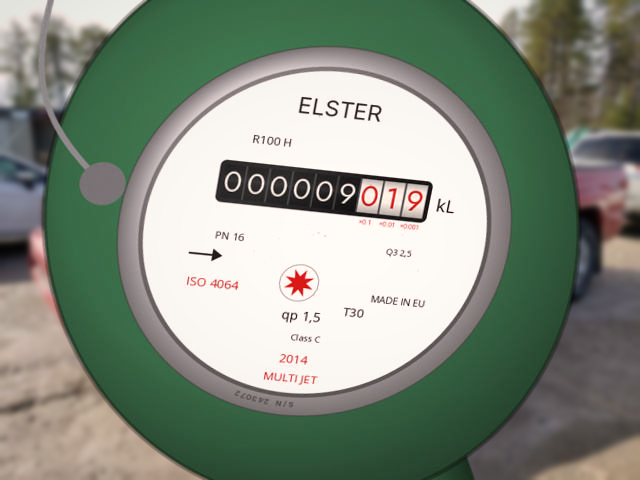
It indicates kL 9.019
